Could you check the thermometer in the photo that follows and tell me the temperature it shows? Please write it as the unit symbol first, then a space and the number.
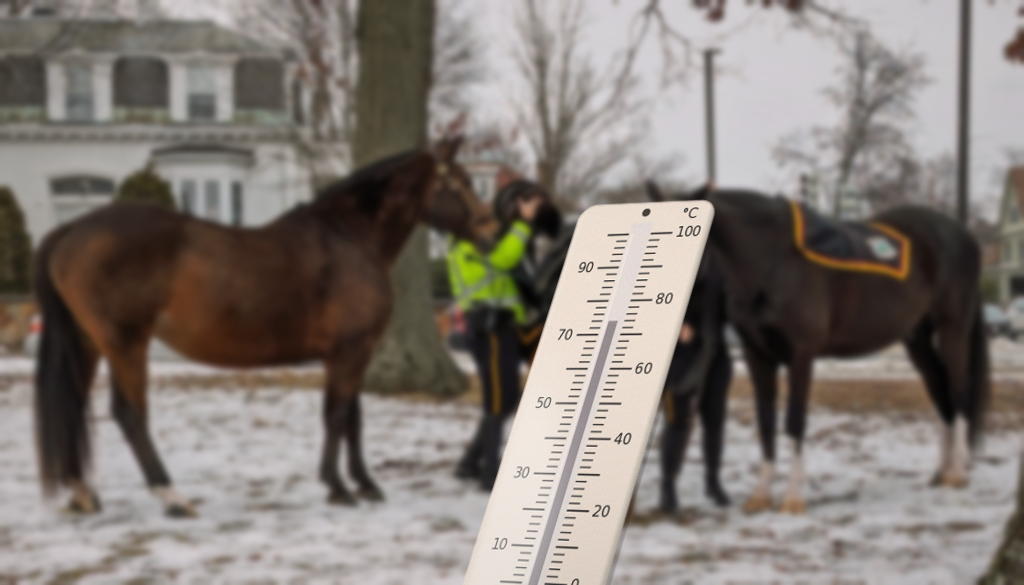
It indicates °C 74
